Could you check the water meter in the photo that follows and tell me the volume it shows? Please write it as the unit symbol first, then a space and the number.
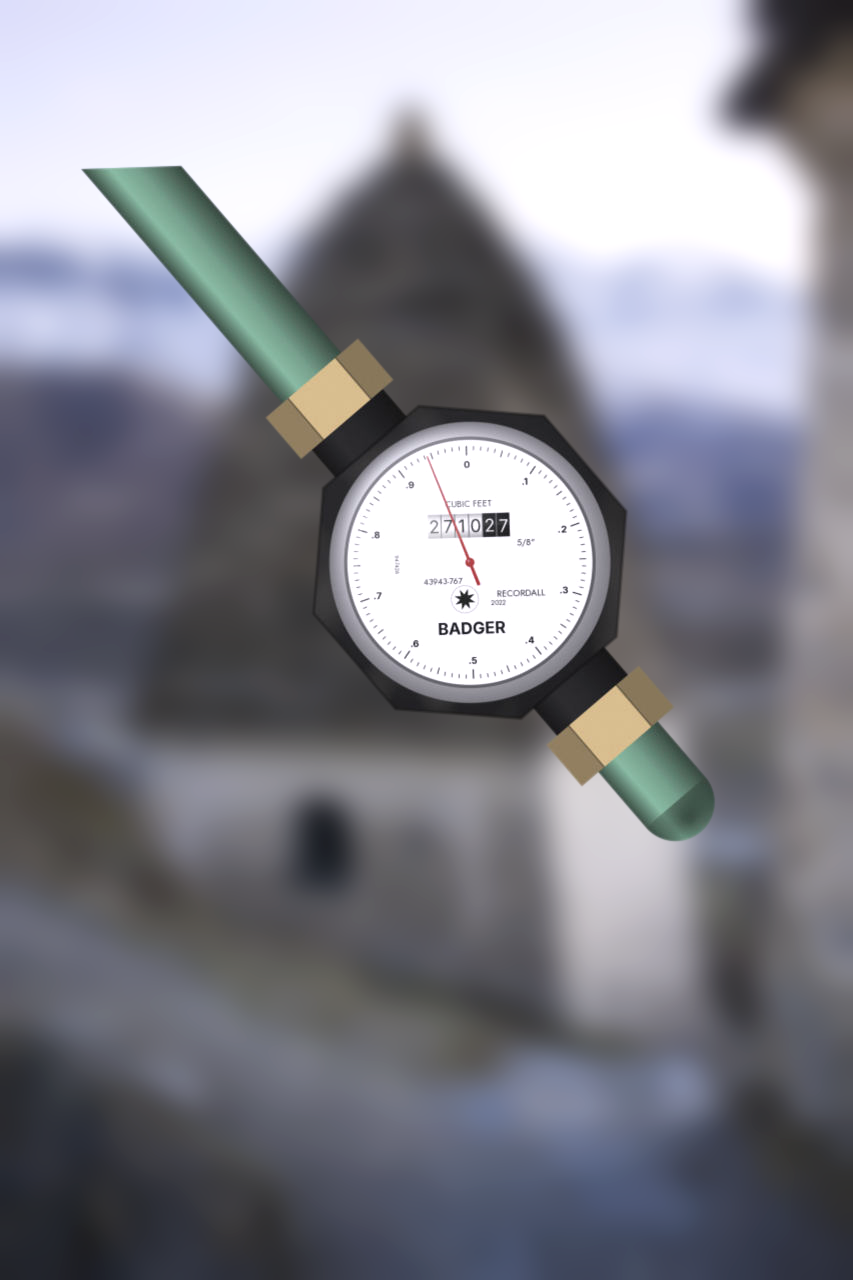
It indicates ft³ 271026.94
